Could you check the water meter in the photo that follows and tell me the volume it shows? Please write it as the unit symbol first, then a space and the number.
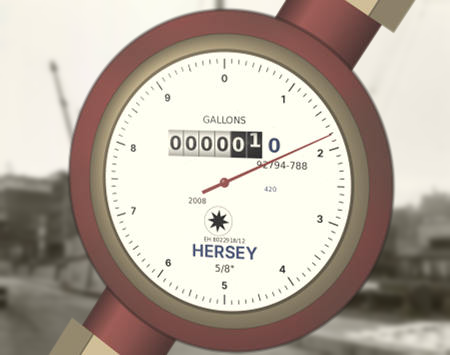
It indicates gal 11.8
